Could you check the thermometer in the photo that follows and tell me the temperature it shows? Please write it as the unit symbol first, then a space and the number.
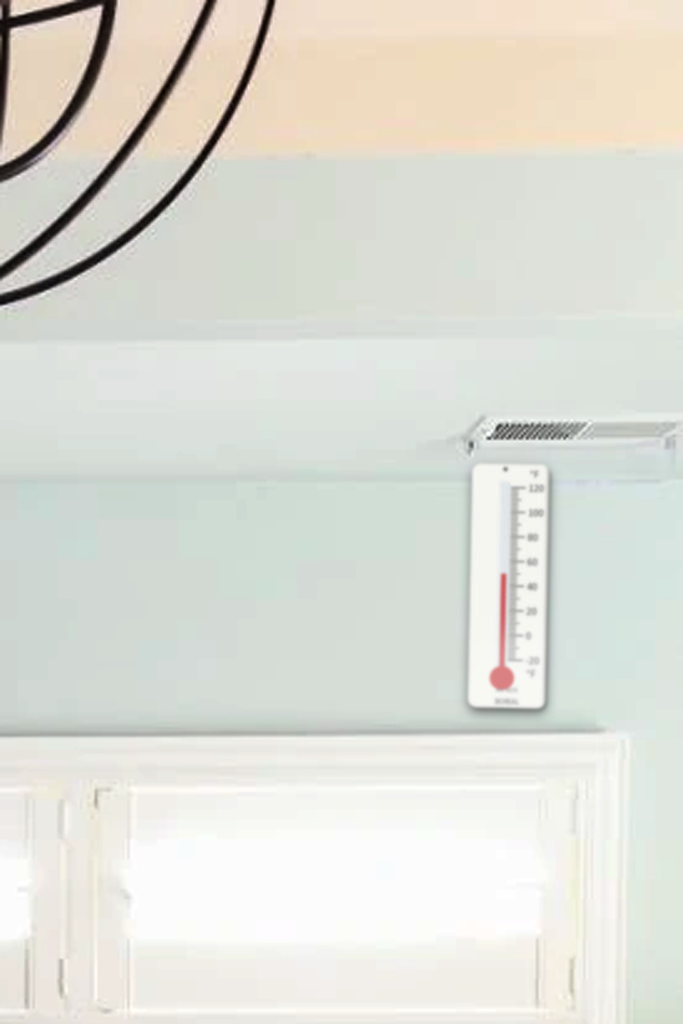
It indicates °F 50
